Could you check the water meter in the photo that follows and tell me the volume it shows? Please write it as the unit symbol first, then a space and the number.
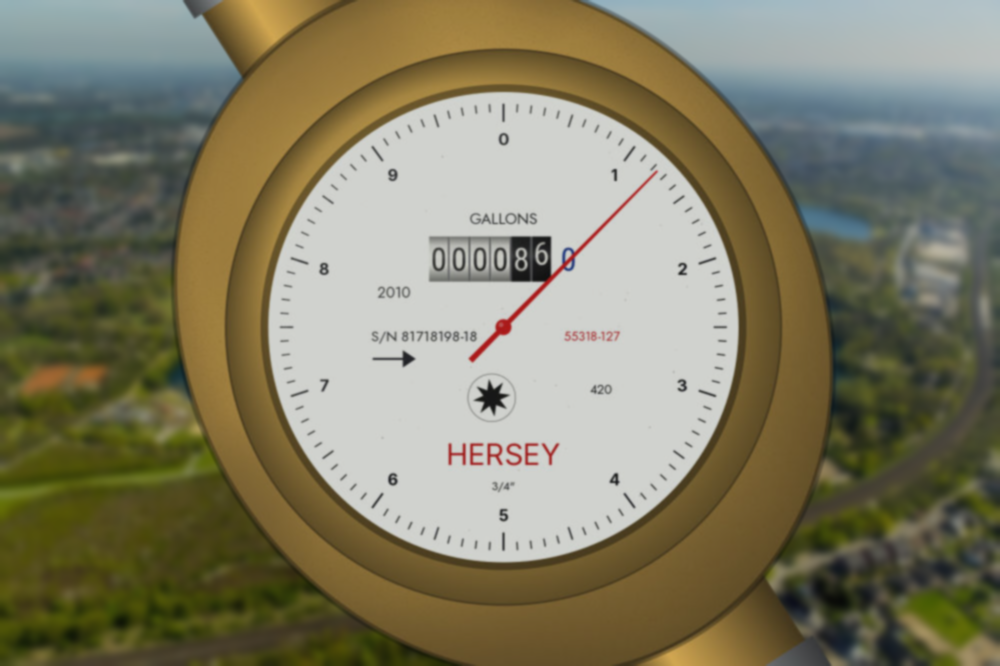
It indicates gal 861.2
